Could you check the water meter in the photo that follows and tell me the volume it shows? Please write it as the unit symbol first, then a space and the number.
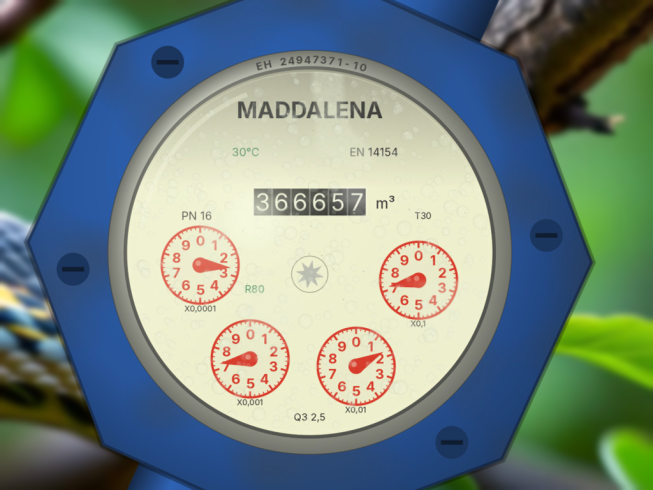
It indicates m³ 366657.7172
